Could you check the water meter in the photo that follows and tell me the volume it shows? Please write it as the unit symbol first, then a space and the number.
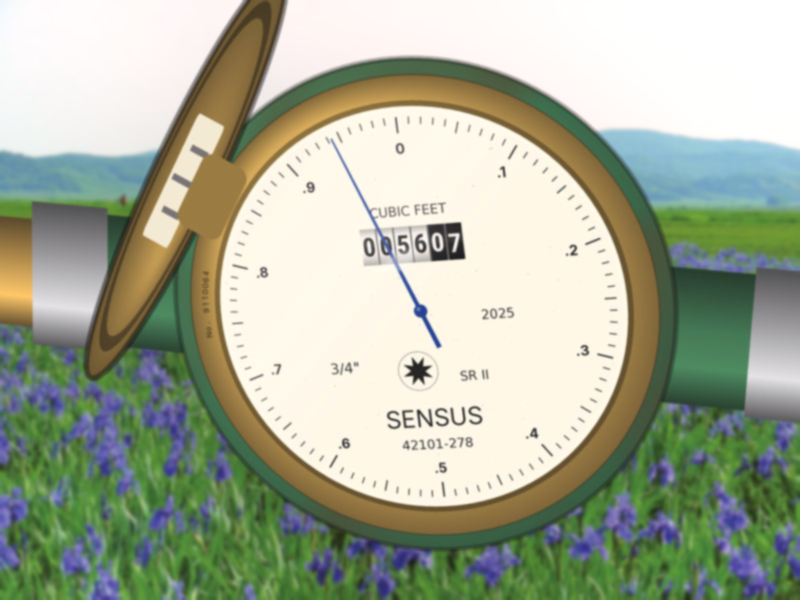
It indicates ft³ 5606.94
